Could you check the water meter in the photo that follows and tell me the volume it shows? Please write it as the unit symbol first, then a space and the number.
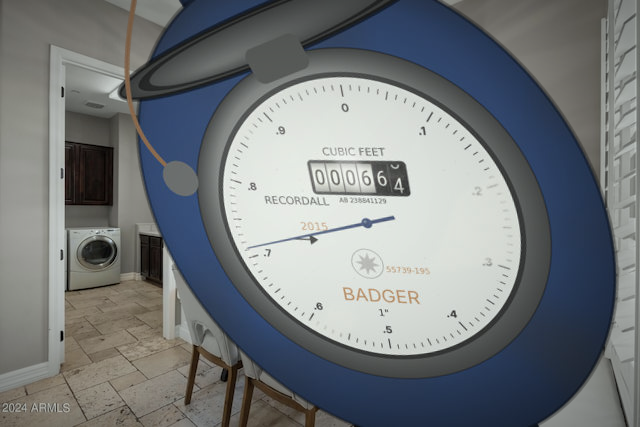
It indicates ft³ 663.71
